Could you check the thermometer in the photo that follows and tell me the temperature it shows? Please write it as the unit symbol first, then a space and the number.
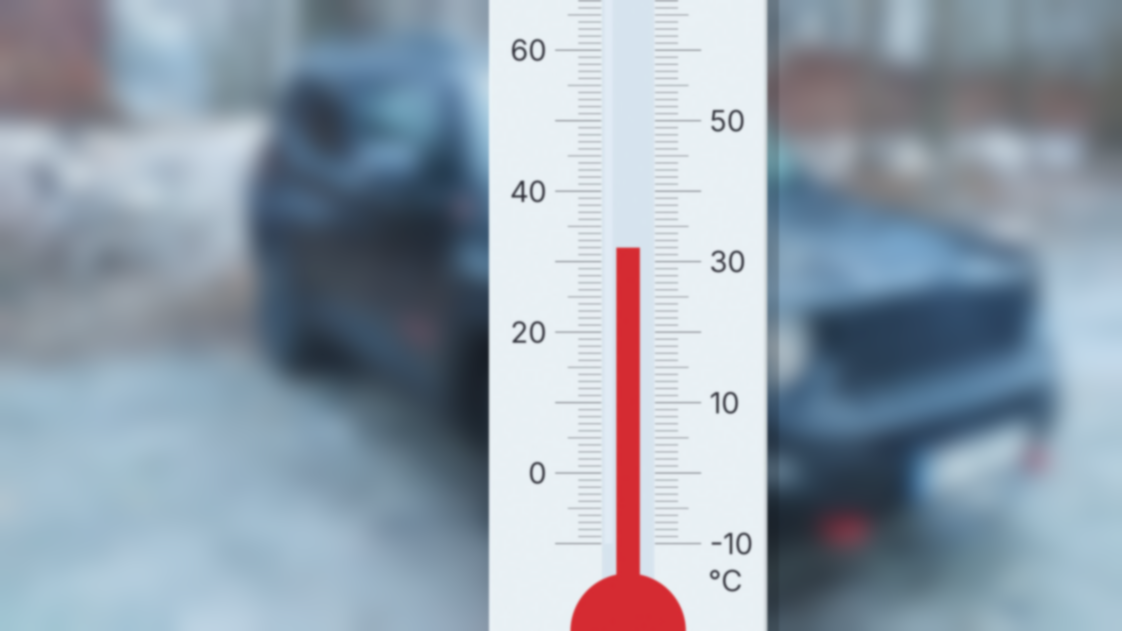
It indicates °C 32
